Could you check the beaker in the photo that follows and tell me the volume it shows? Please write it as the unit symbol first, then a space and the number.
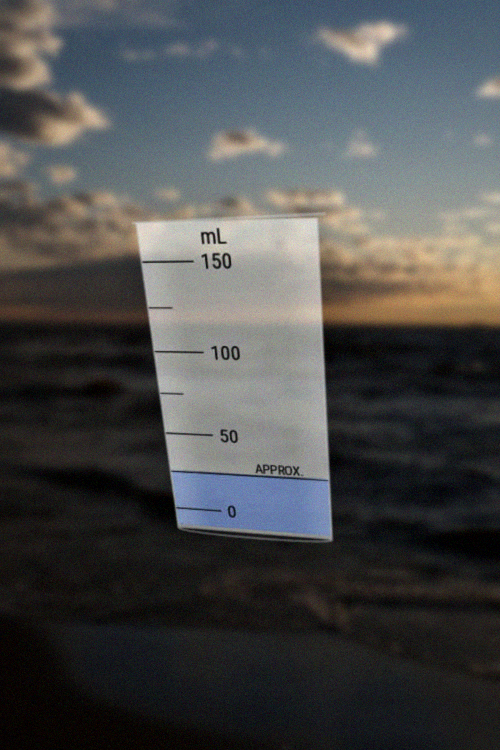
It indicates mL 25
